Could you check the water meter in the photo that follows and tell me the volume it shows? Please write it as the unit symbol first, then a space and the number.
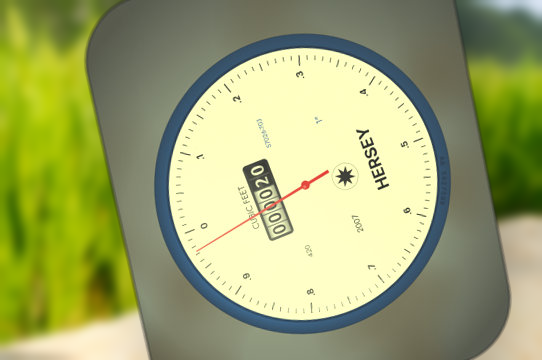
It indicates ft³ 19.97
